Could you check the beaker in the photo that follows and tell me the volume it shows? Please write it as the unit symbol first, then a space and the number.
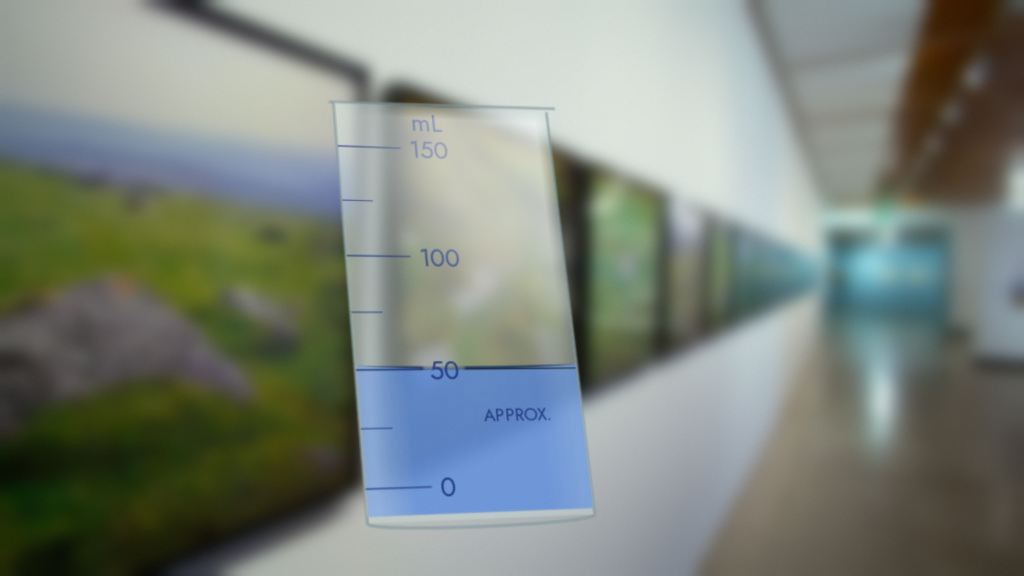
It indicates mL 50
